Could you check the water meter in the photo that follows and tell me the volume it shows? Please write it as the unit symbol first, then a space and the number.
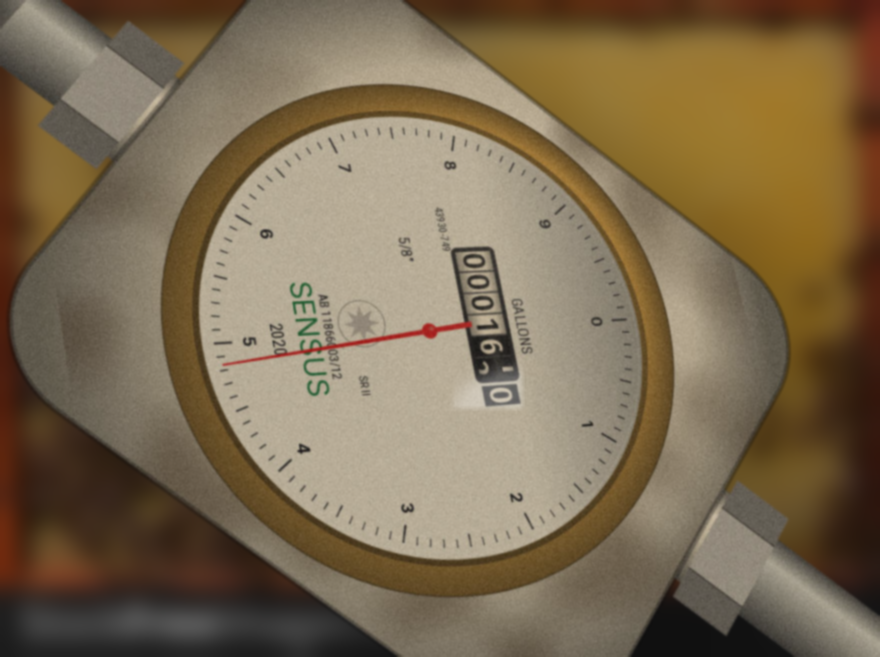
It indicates gal 1614.8
